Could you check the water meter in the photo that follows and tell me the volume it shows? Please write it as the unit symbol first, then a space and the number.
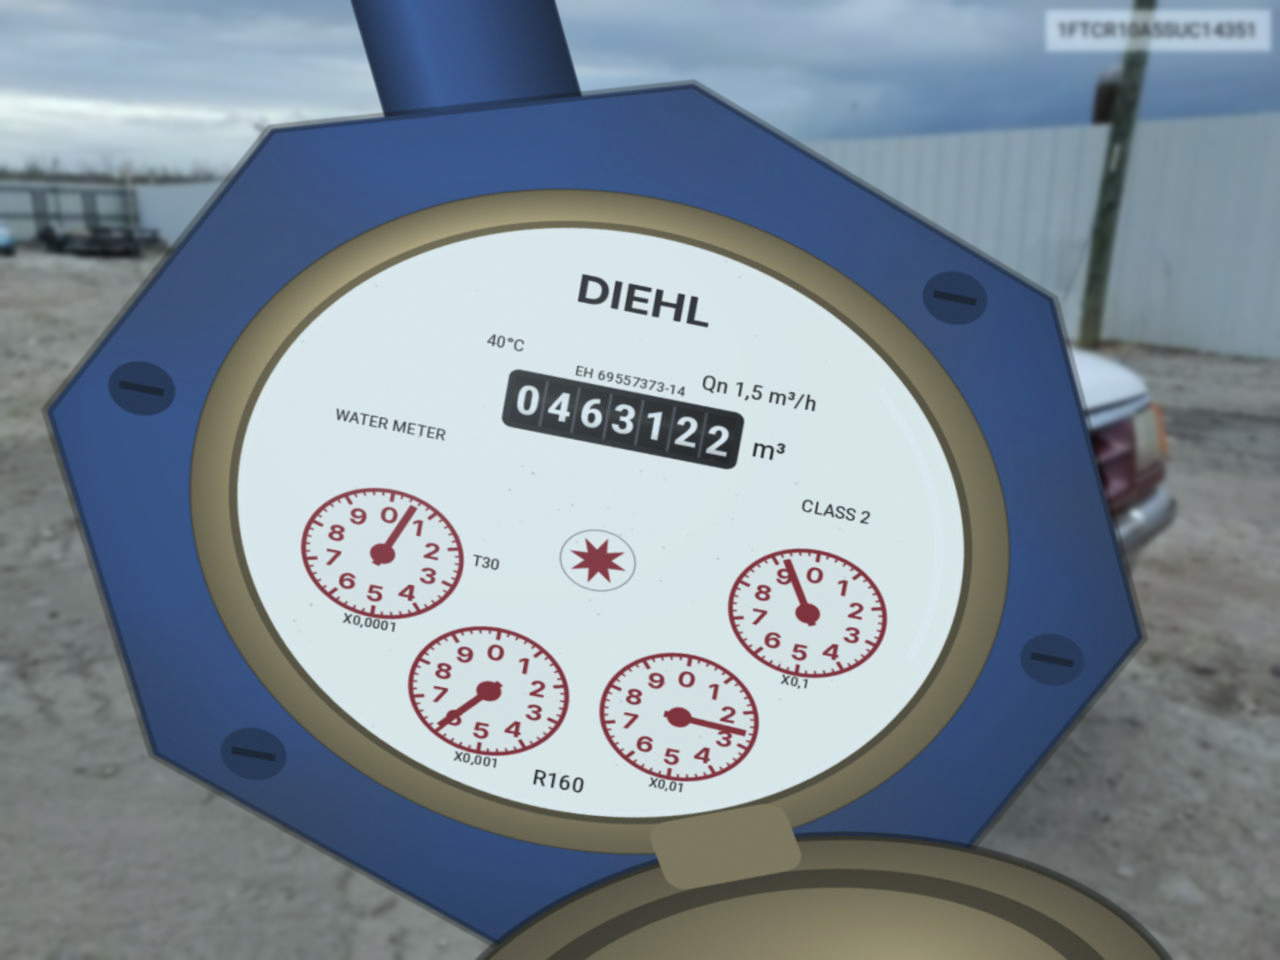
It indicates m³ 463121.9260
